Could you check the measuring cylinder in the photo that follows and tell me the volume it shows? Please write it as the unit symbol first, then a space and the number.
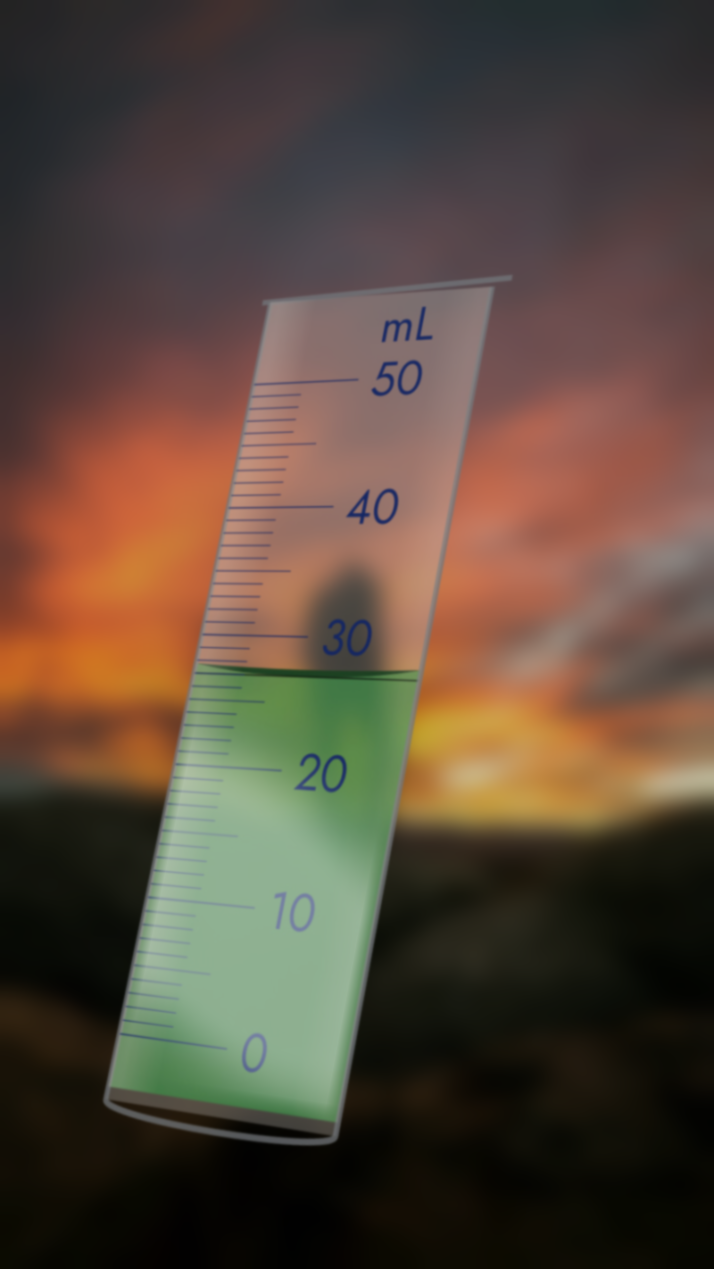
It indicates mL 27
